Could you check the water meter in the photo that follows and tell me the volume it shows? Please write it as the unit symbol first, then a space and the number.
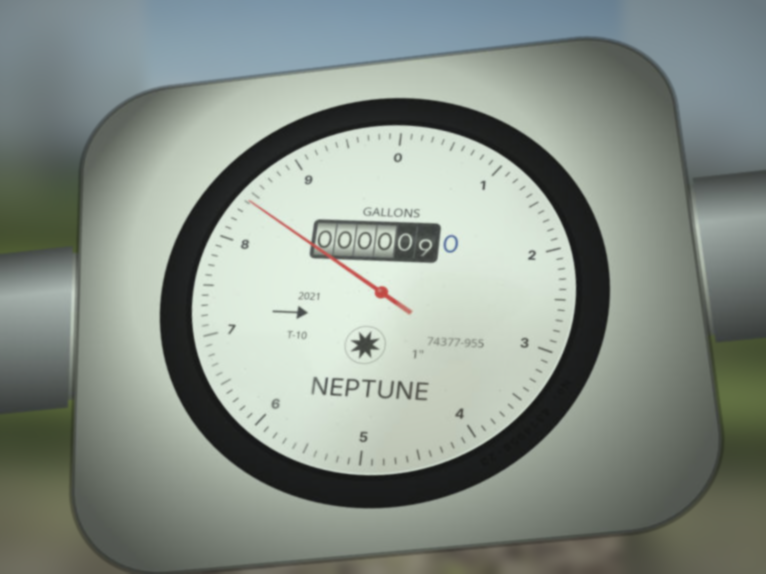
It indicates gal 88.4
